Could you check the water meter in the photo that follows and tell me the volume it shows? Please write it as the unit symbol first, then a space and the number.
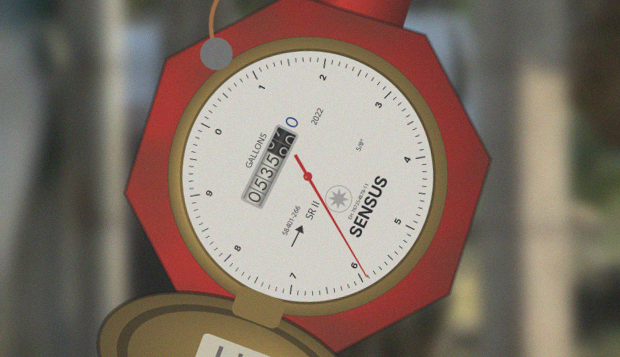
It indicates gal 535895.9
